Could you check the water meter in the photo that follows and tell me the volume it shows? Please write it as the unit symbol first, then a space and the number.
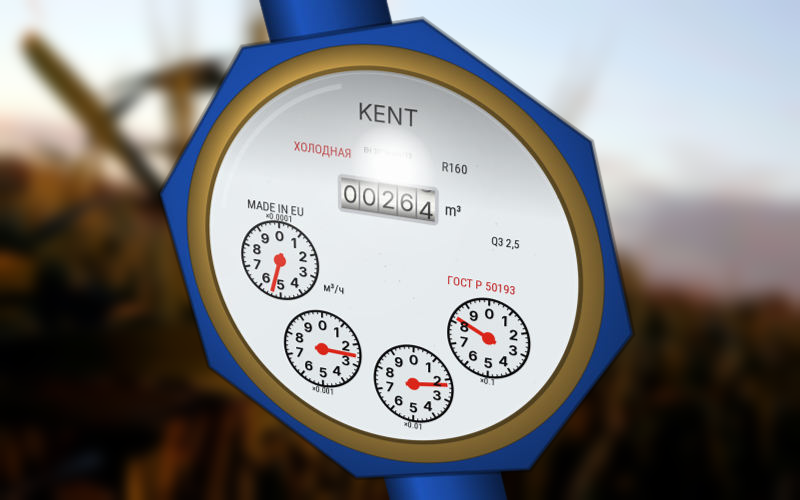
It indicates m³ 263.8225
